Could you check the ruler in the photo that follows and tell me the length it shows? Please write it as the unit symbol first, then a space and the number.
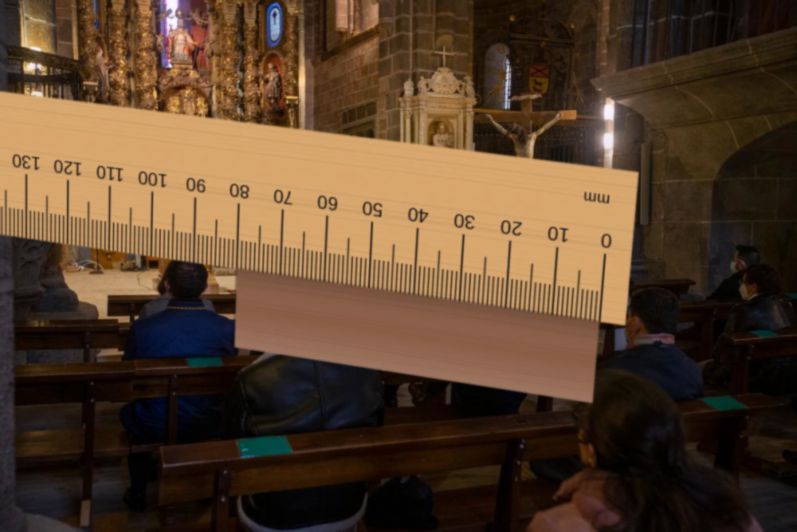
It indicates mm 80
